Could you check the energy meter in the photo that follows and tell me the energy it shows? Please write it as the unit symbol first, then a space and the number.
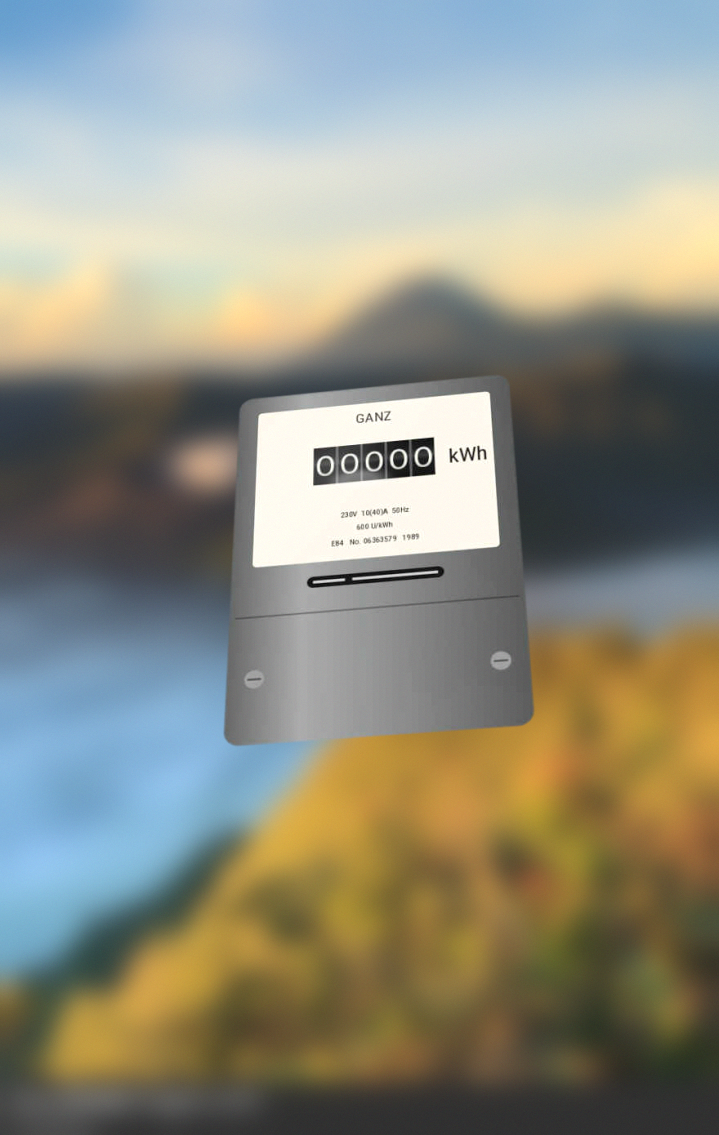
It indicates kWh 0
